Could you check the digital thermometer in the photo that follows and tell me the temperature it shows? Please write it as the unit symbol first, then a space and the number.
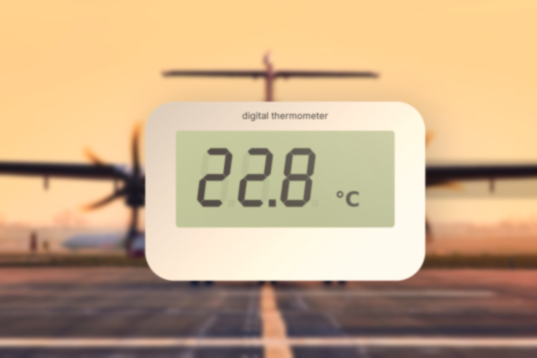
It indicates °C 22.8
